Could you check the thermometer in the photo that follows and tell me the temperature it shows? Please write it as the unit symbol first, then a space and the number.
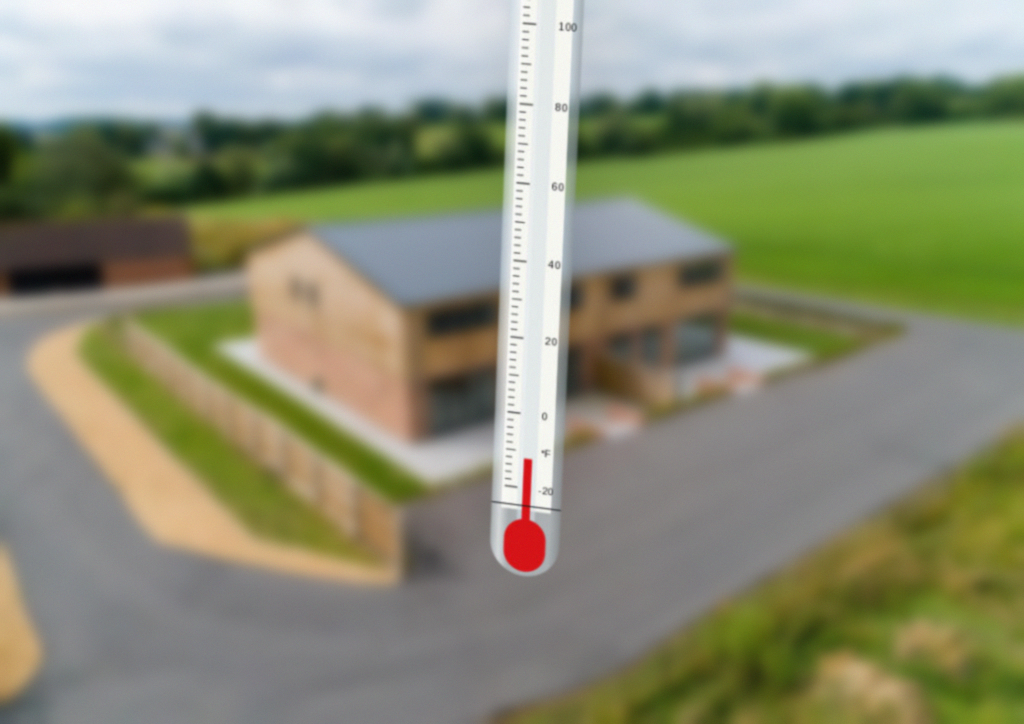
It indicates °F -12
